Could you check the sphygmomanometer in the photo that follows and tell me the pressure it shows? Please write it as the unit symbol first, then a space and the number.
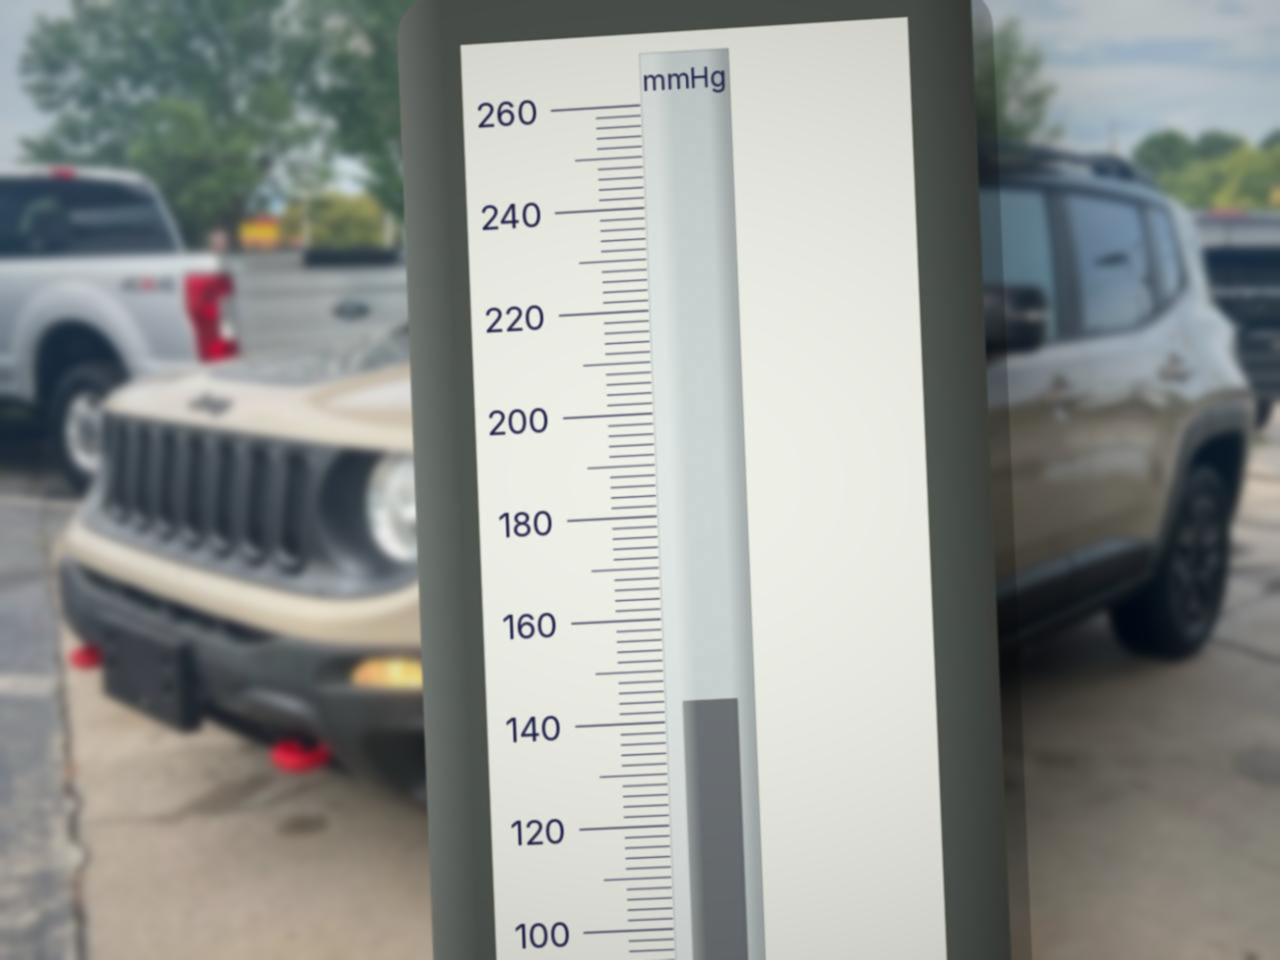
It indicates mmHg 144
